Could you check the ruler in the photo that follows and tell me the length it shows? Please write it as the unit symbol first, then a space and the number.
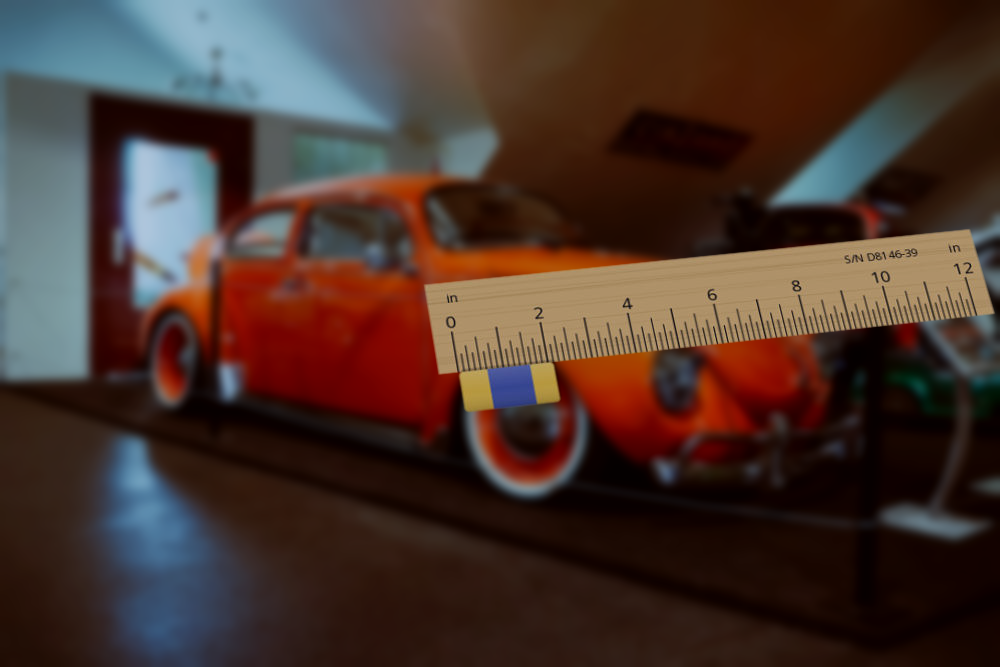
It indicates in 2.125
